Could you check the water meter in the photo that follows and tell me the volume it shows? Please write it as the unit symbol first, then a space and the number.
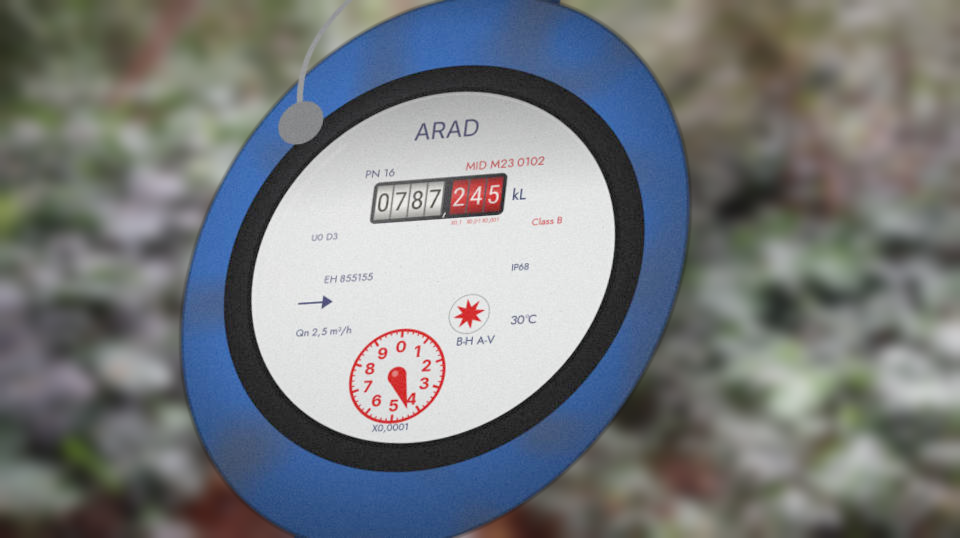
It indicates kL 787.2454
